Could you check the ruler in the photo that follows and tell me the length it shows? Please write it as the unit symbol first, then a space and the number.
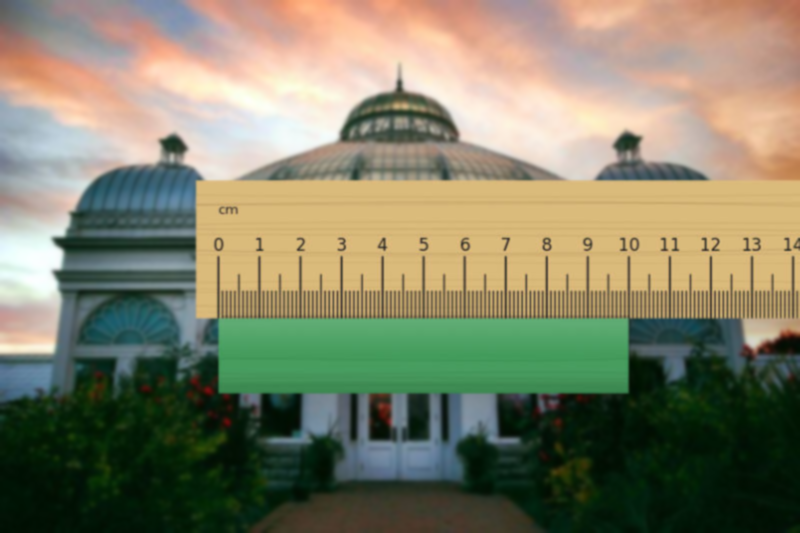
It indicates cm 10
